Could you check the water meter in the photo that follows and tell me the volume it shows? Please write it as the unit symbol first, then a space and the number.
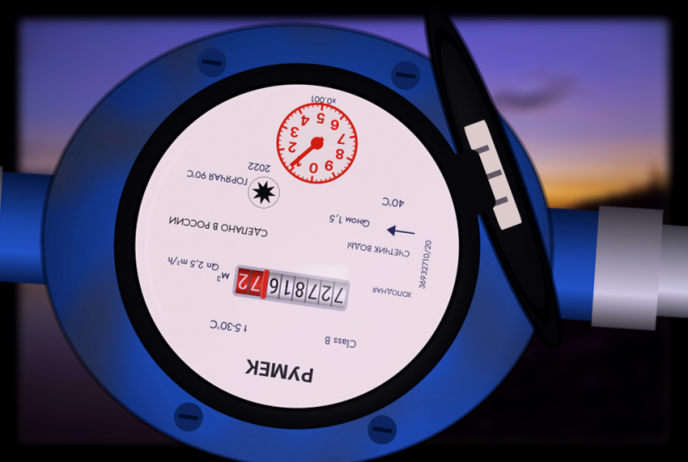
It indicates m³ 727816.721
